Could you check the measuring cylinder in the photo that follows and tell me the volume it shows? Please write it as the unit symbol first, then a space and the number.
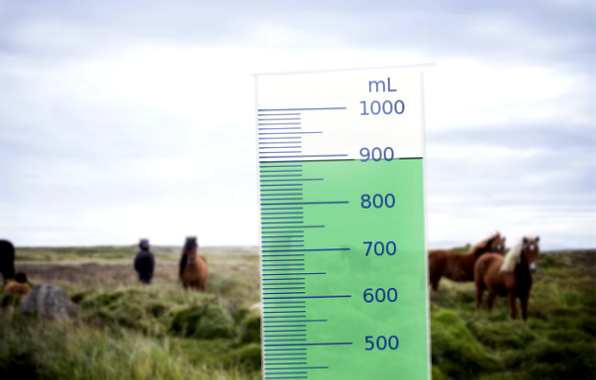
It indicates mL 890
